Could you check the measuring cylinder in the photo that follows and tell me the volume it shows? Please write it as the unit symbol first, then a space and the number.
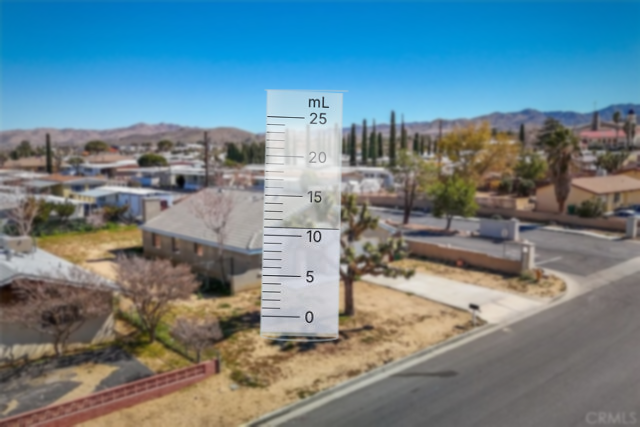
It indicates mL 11
